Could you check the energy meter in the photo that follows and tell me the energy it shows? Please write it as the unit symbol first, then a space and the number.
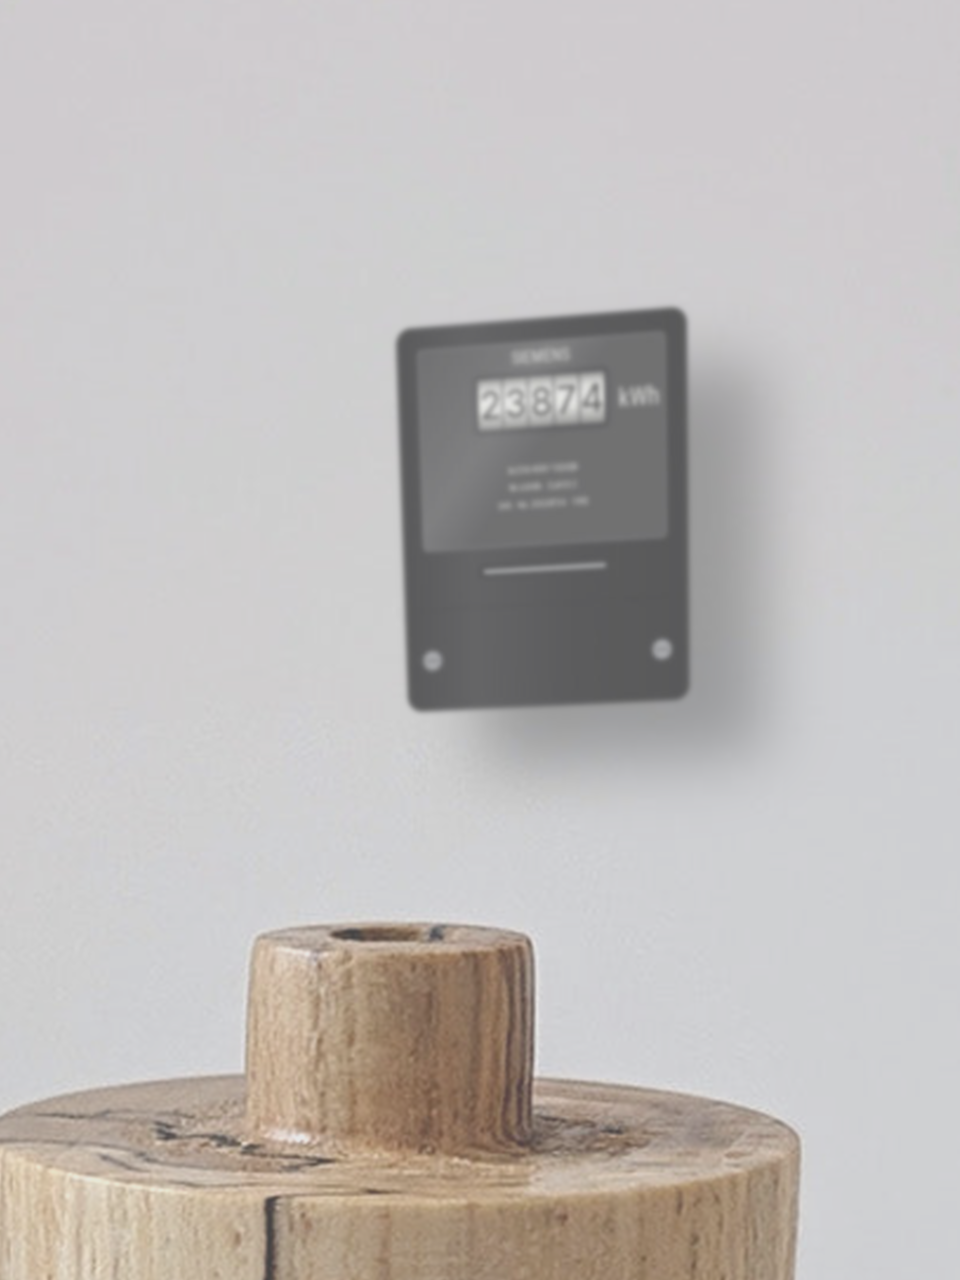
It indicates kWh 23874
